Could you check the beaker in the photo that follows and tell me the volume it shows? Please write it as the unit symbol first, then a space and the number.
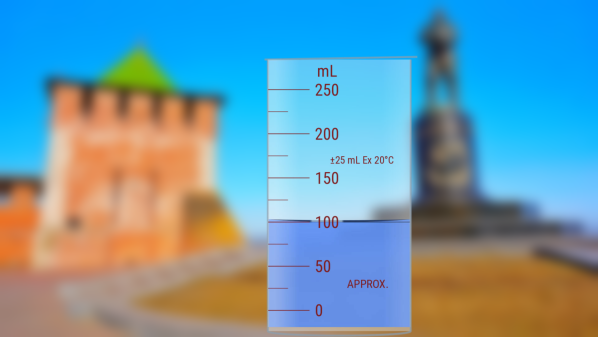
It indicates mL 100
